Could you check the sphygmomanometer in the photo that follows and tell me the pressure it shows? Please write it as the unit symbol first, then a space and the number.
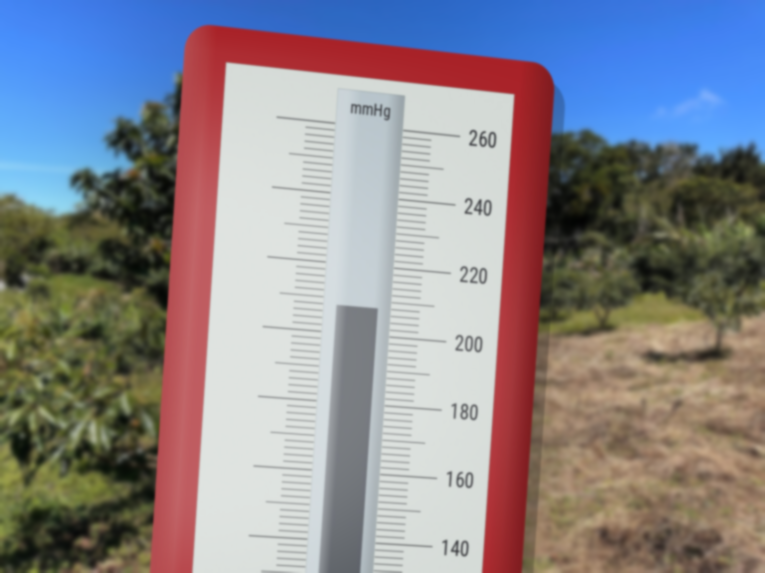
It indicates mmHg 208
